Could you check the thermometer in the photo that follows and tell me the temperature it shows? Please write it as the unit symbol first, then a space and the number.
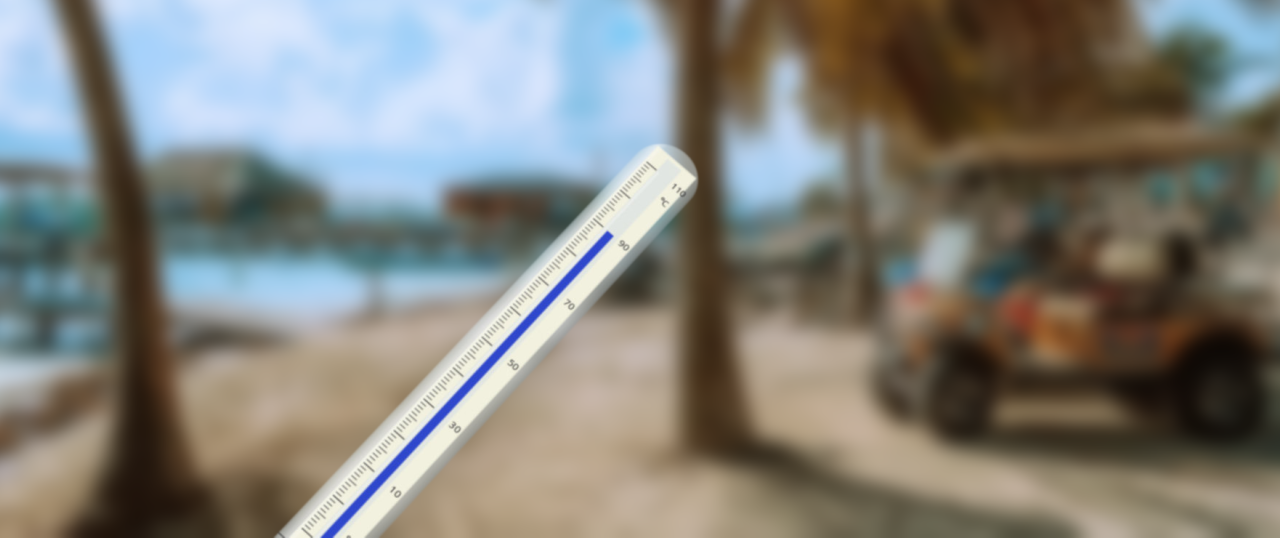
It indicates °C 90
